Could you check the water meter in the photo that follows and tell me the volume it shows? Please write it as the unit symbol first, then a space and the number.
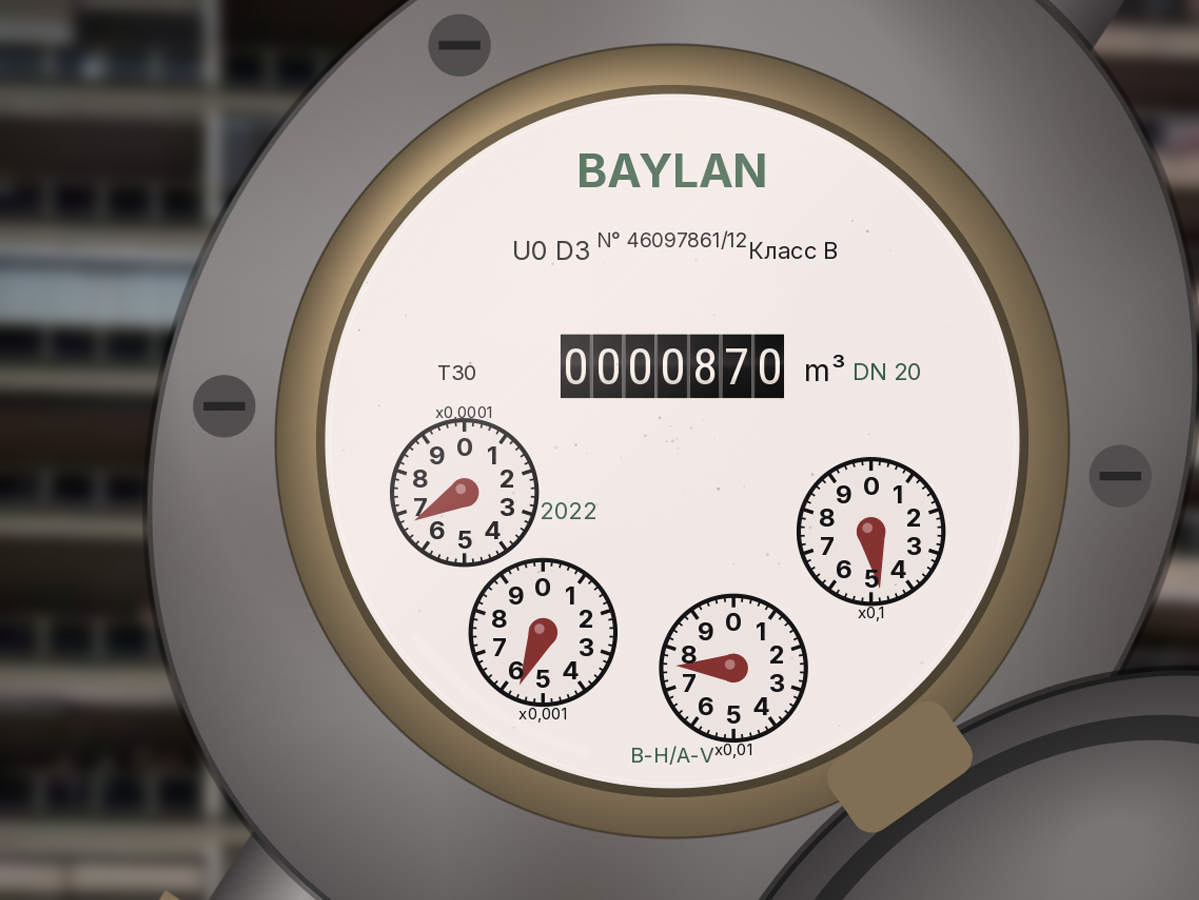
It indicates m³ 870.4756
